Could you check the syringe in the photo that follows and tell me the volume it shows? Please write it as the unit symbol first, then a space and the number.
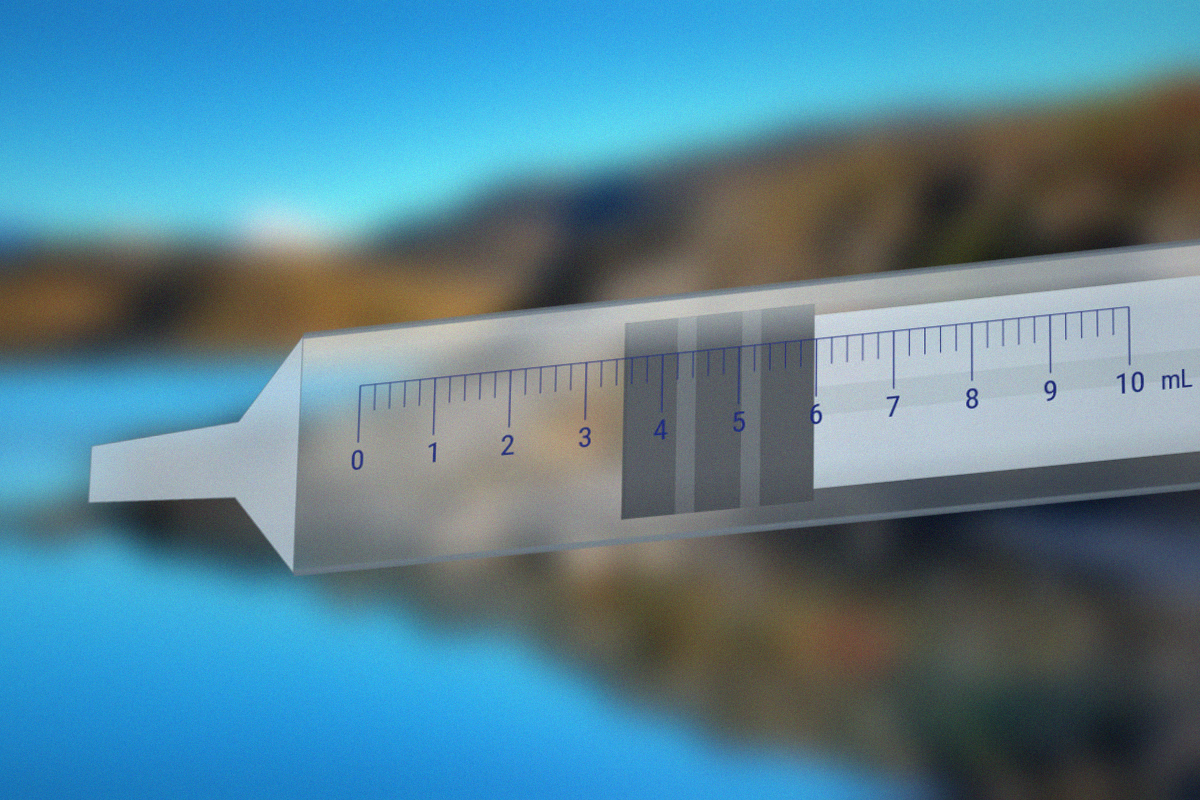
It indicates mL 3.5
